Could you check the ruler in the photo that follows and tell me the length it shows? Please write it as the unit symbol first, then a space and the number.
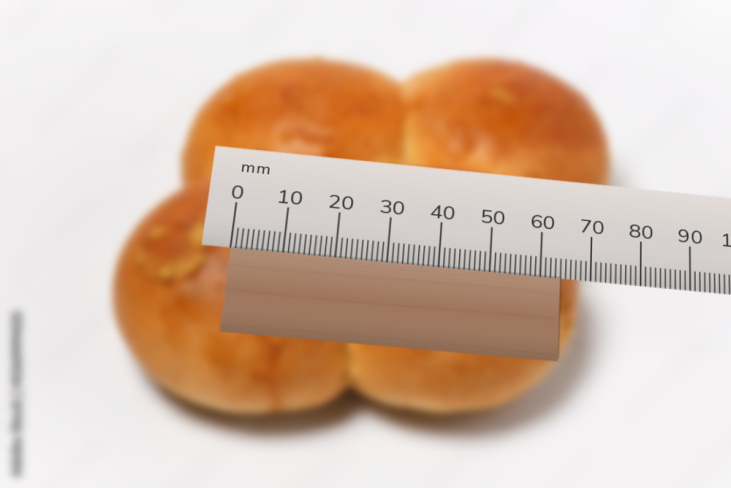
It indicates mm 64
